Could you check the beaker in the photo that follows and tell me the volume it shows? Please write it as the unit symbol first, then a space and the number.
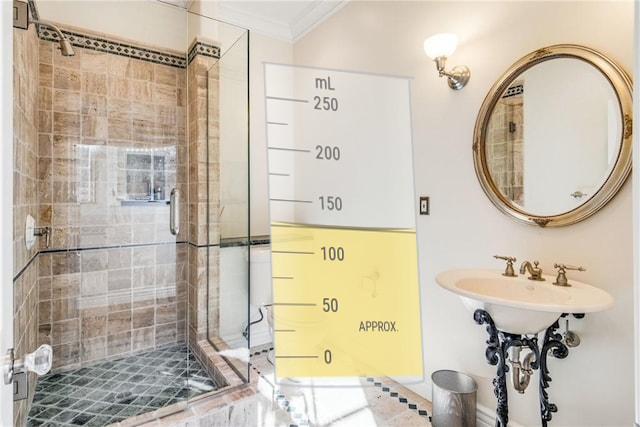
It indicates mL 125
